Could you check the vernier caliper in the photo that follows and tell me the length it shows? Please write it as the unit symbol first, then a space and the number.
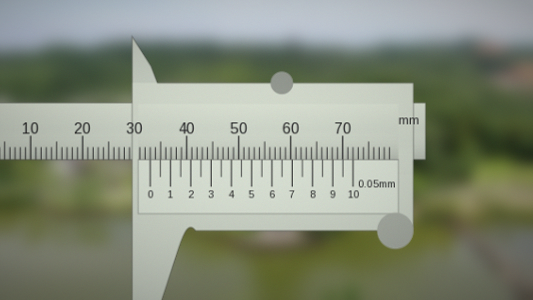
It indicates mm 33.0
